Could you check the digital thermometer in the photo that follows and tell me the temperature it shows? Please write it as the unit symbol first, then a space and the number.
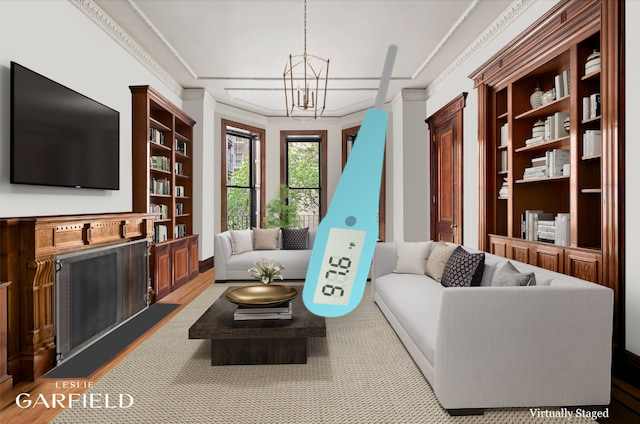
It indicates °F 97.6
